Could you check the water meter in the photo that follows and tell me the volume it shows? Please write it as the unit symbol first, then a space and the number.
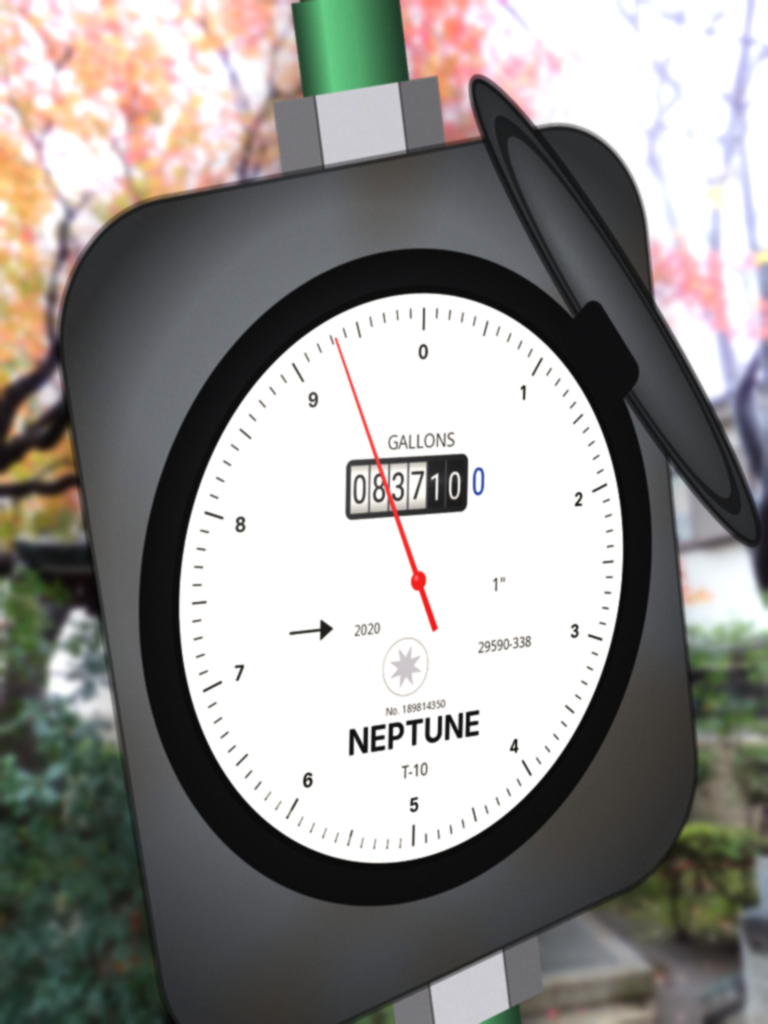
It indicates gal 837099.3
